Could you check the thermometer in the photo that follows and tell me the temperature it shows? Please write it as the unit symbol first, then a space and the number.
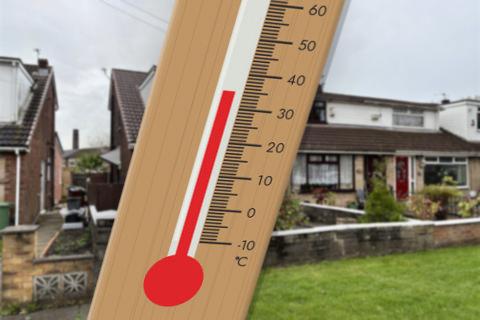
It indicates °C 35
